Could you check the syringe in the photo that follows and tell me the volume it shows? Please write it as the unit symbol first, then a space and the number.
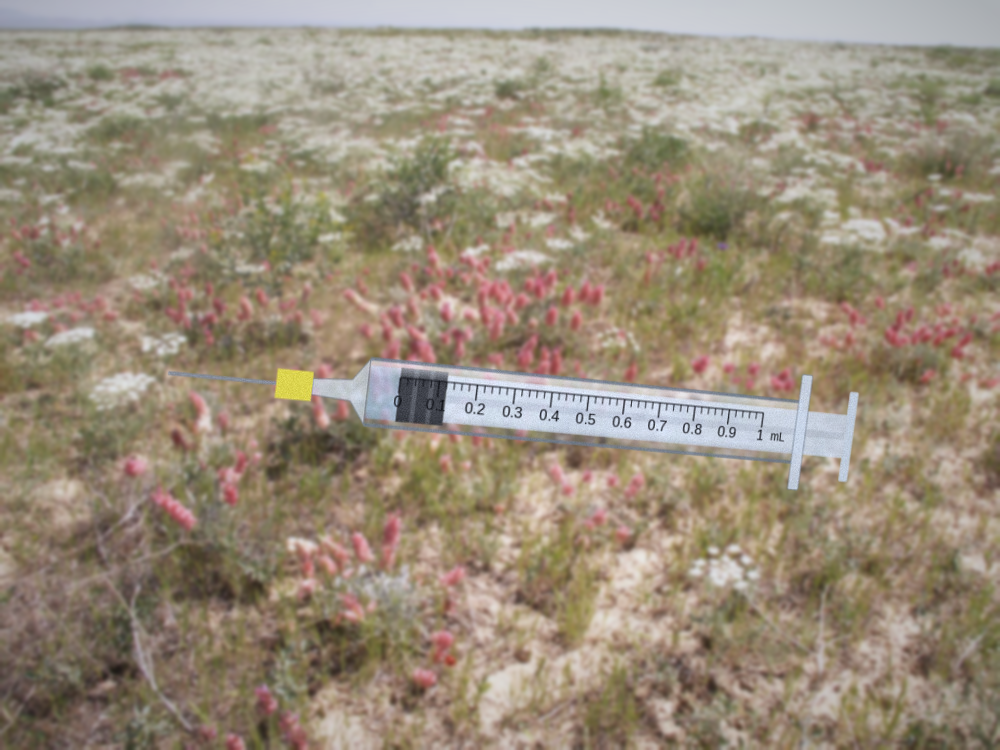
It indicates mL 0
